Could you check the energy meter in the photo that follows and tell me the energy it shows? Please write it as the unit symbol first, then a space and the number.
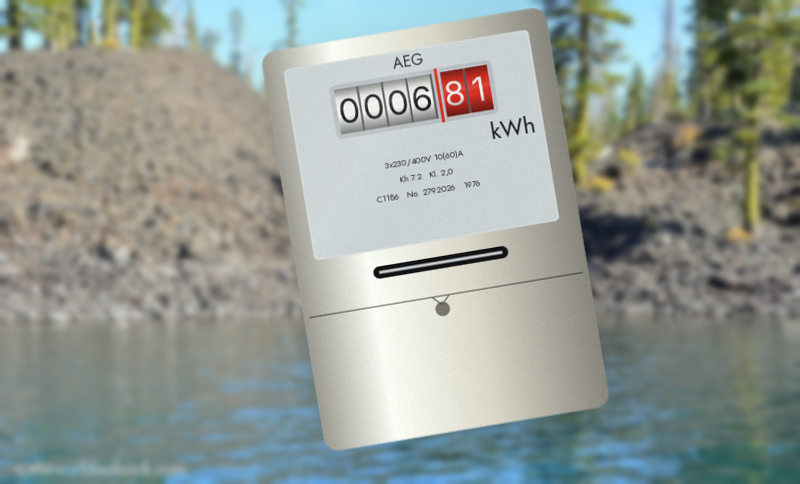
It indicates kWh 6.81
